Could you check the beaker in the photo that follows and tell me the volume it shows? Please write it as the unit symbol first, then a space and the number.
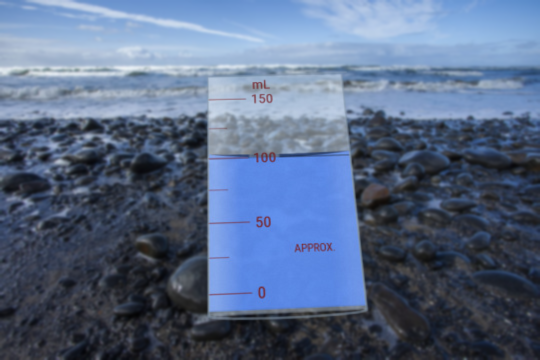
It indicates mL 100
